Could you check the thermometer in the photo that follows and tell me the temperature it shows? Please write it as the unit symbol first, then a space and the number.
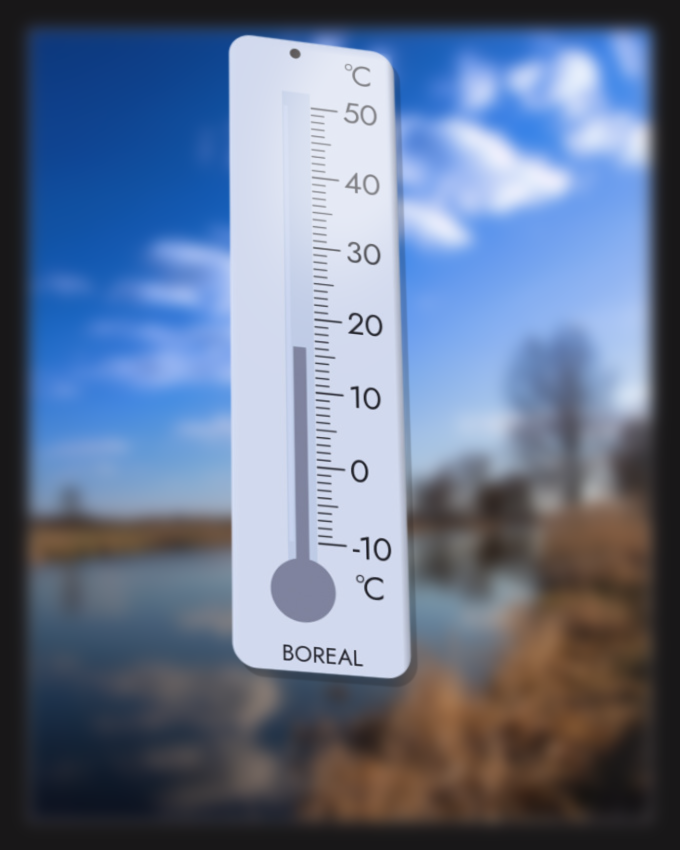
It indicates °C 16
